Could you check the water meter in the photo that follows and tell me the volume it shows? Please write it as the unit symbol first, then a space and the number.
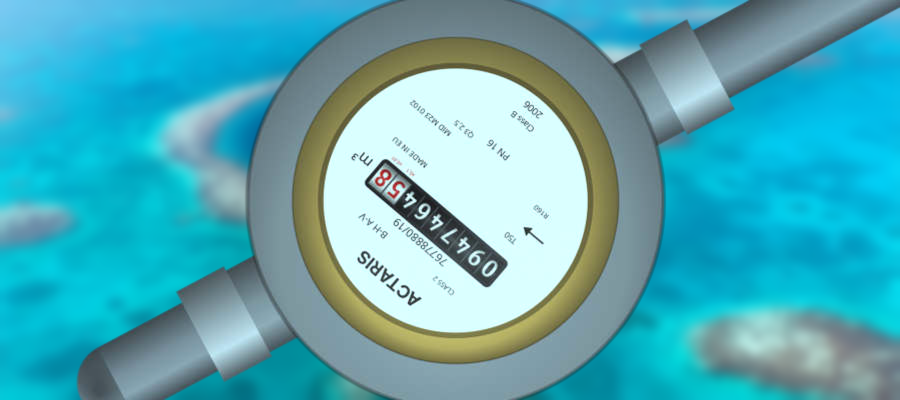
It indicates m³ 947464.58
